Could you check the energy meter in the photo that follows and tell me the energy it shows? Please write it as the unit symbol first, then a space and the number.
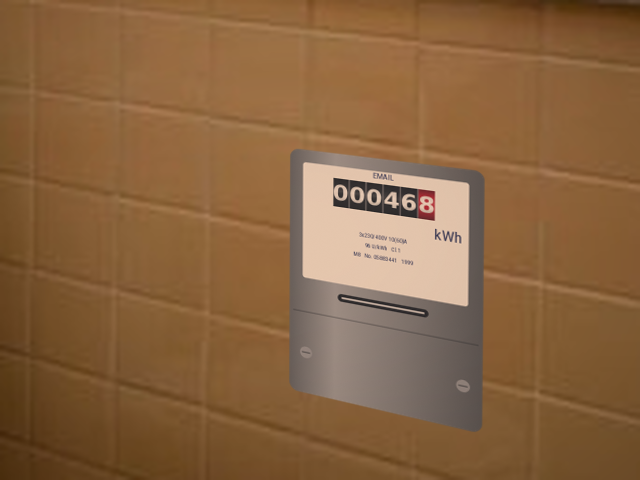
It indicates kWh 46.8
